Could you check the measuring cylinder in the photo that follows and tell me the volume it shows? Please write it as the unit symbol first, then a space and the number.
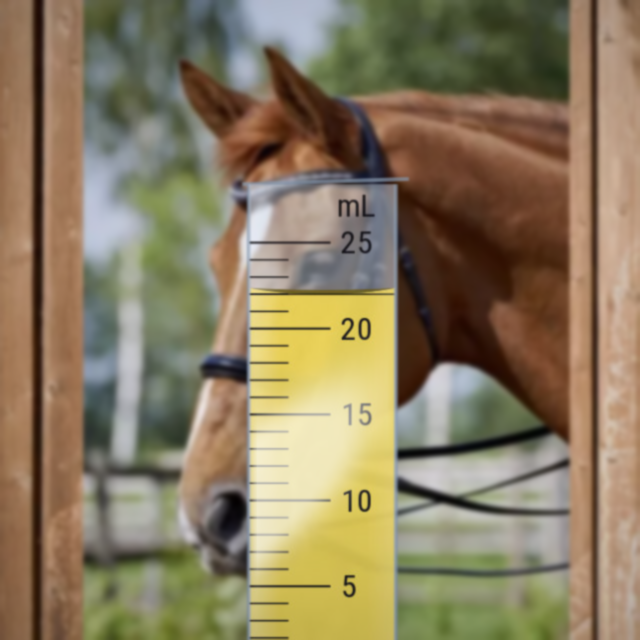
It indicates mL 22
